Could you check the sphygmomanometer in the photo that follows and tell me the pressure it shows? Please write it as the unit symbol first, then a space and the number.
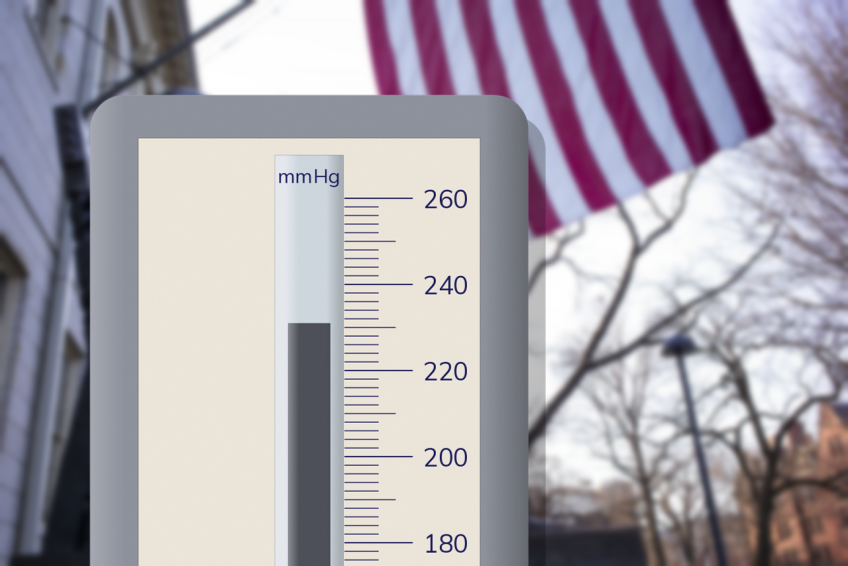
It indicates mmHg 231
